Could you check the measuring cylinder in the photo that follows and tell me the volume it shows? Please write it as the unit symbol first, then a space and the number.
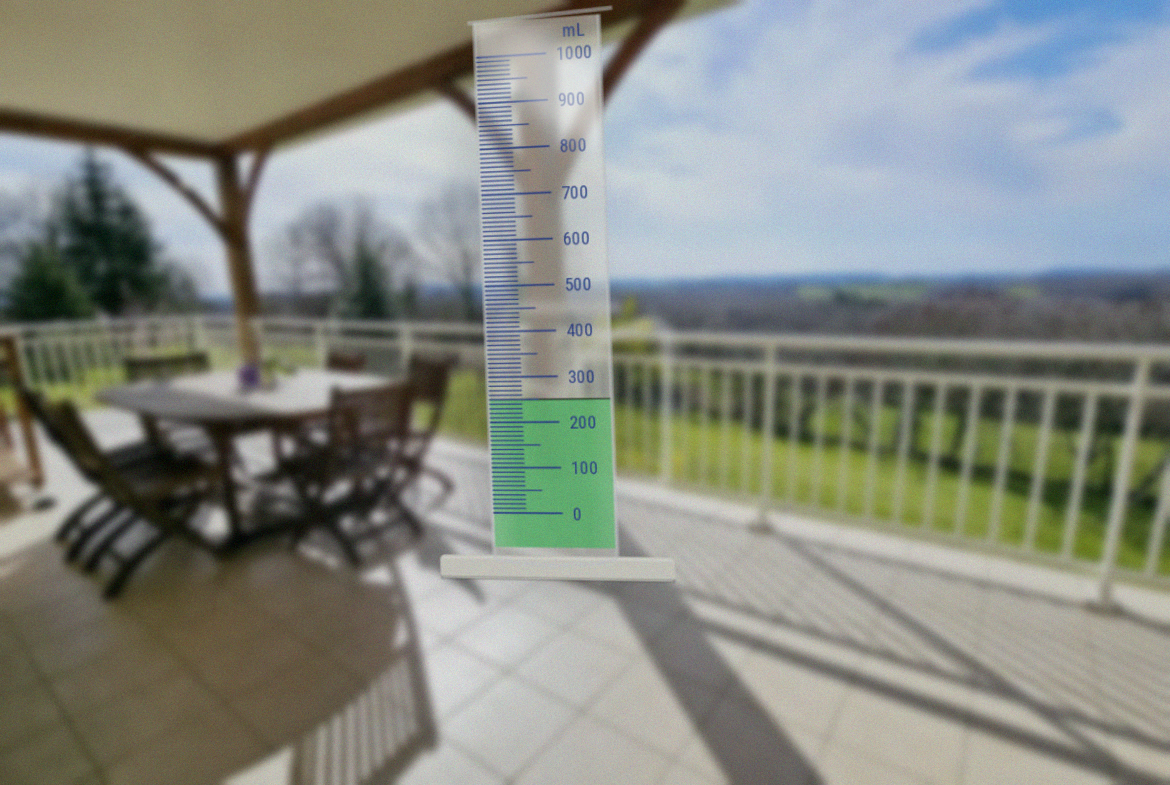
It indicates mL 250
